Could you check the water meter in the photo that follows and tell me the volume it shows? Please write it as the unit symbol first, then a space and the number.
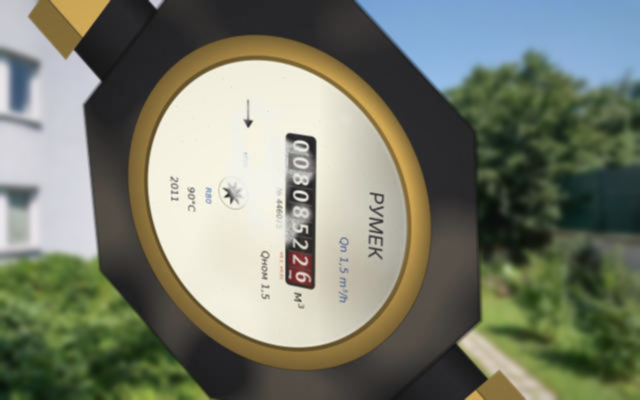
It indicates m³ 80852.26
